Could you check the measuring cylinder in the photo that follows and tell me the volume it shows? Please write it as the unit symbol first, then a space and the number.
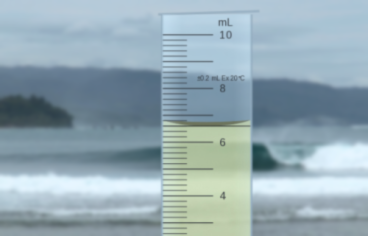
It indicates mL 6.6
